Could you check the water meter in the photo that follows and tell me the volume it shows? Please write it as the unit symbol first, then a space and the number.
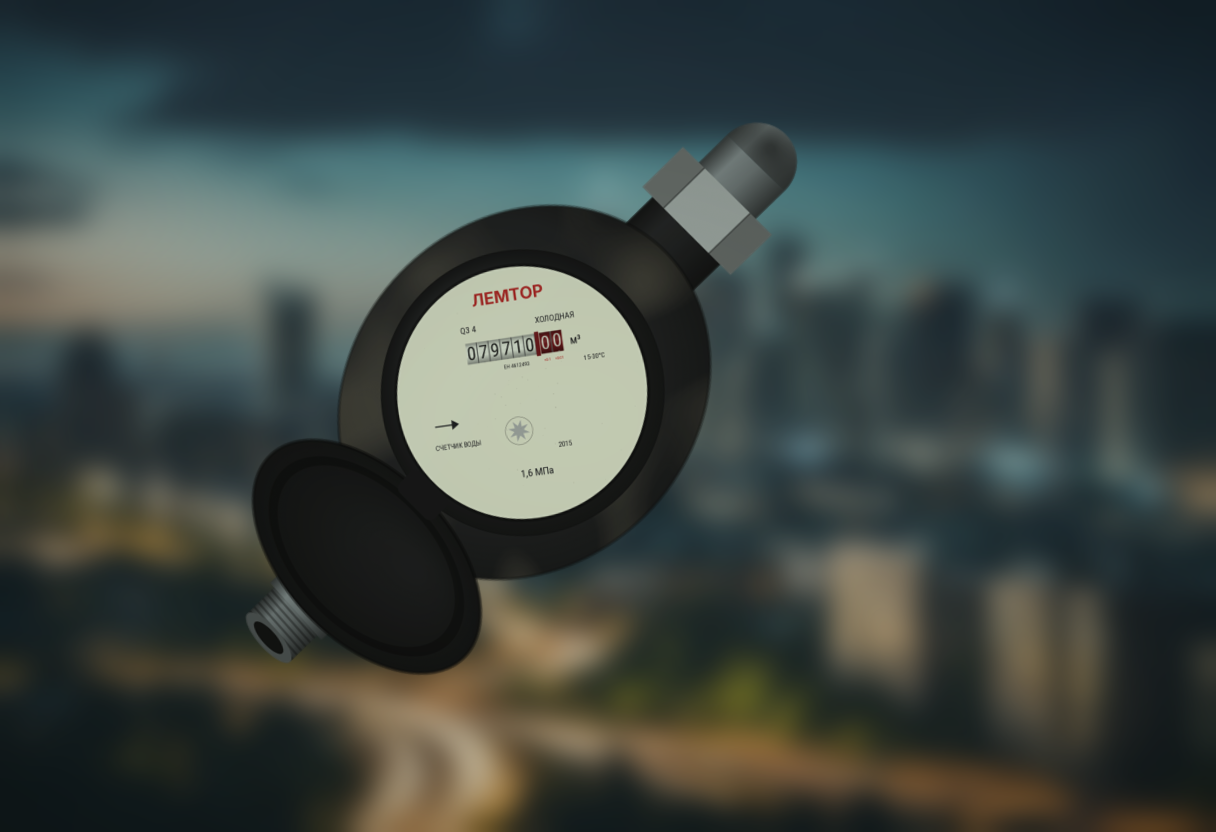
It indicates m³ 79710.00
